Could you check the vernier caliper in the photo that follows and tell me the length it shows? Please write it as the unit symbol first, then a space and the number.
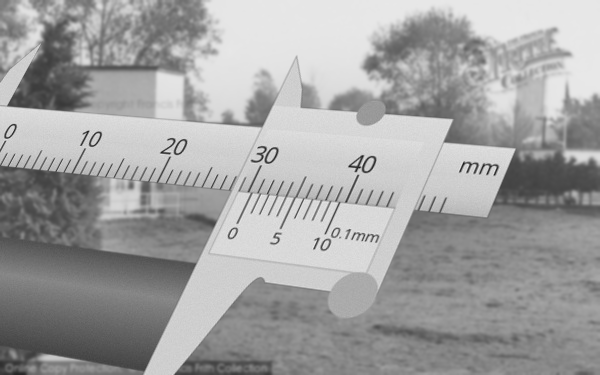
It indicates mm 30.4
